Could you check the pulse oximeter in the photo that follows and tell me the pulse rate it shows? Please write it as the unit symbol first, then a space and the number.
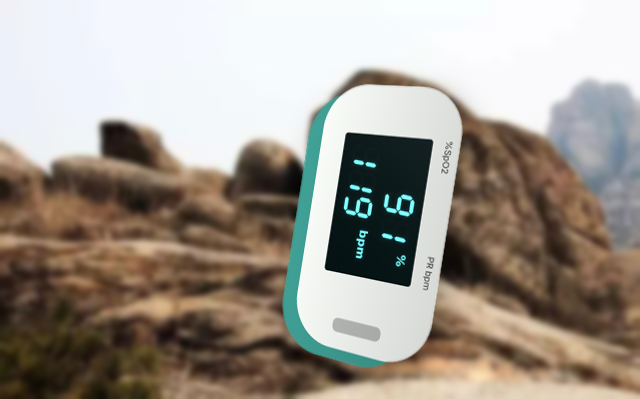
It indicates bpm 119
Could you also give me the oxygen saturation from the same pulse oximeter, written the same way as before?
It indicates % 91
